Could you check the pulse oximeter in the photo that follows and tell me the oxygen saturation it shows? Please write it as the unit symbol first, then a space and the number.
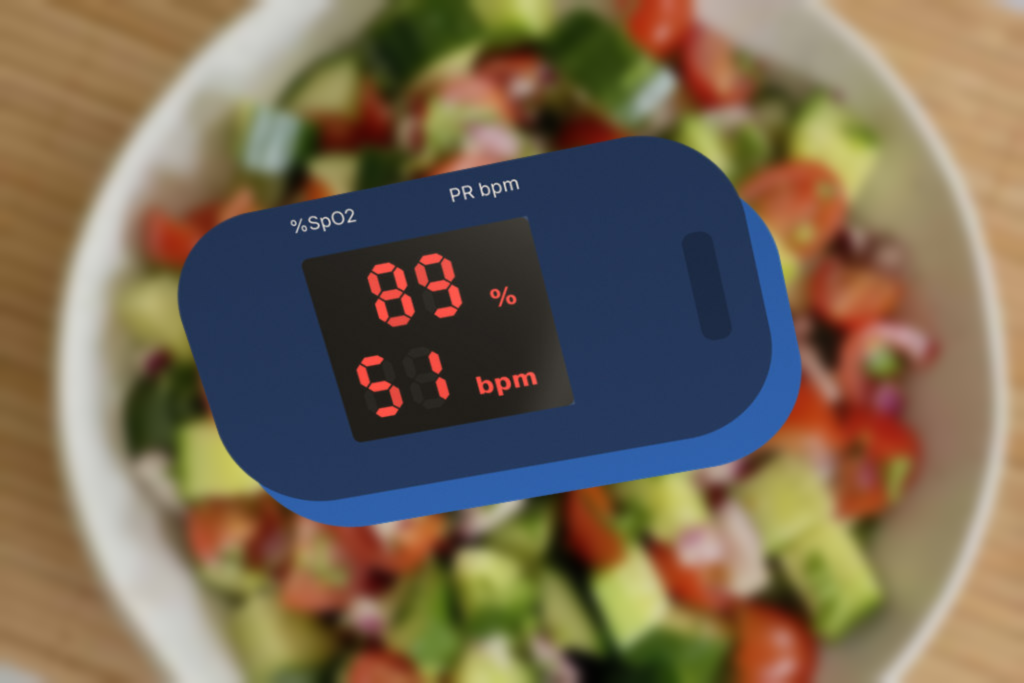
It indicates % 89
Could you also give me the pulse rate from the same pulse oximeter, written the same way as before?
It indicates bpm 51
